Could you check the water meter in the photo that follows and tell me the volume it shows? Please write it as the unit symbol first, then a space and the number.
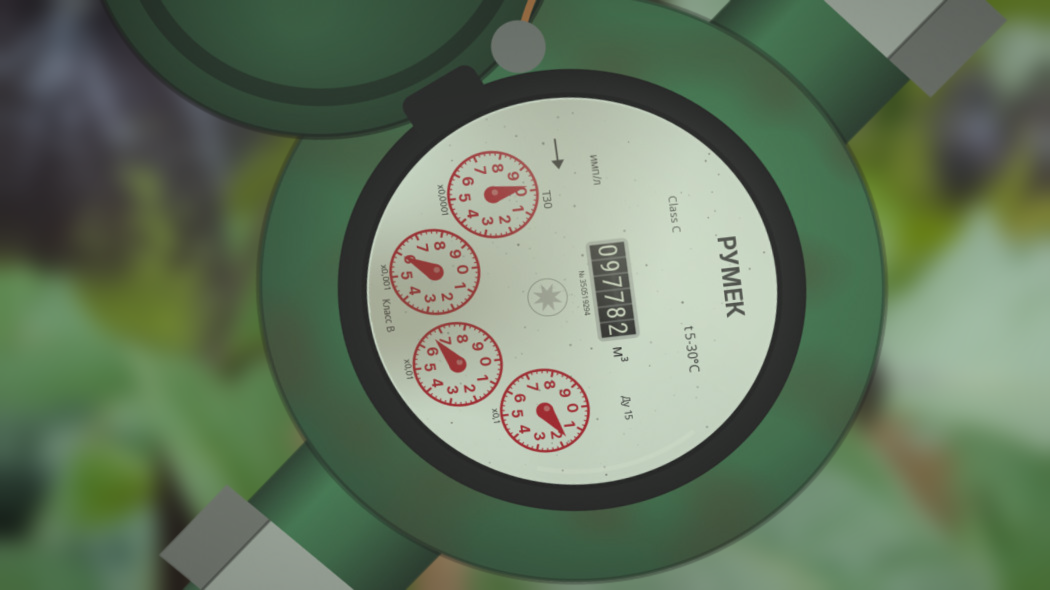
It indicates m³ 97782.1659
